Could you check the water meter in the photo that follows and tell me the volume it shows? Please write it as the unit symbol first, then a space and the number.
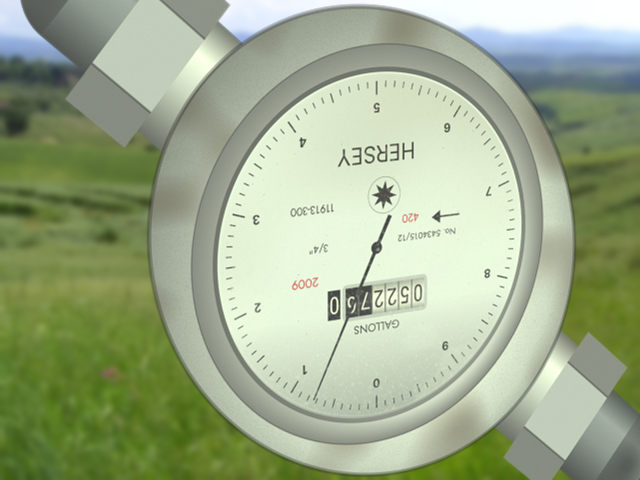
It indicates gal 522760.7
